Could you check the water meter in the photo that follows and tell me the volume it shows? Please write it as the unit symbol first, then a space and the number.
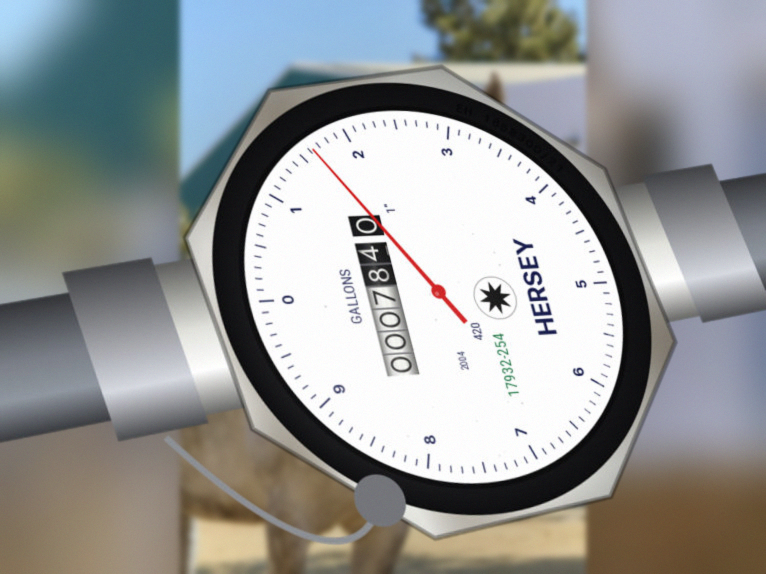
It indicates gal 7841.6
